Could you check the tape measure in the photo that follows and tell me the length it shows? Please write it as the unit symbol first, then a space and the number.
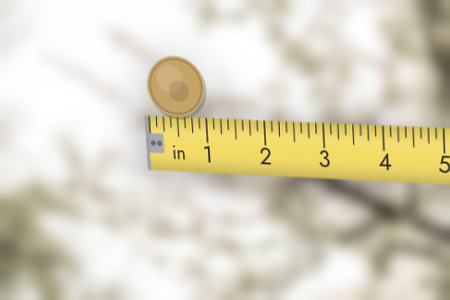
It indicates in 1
